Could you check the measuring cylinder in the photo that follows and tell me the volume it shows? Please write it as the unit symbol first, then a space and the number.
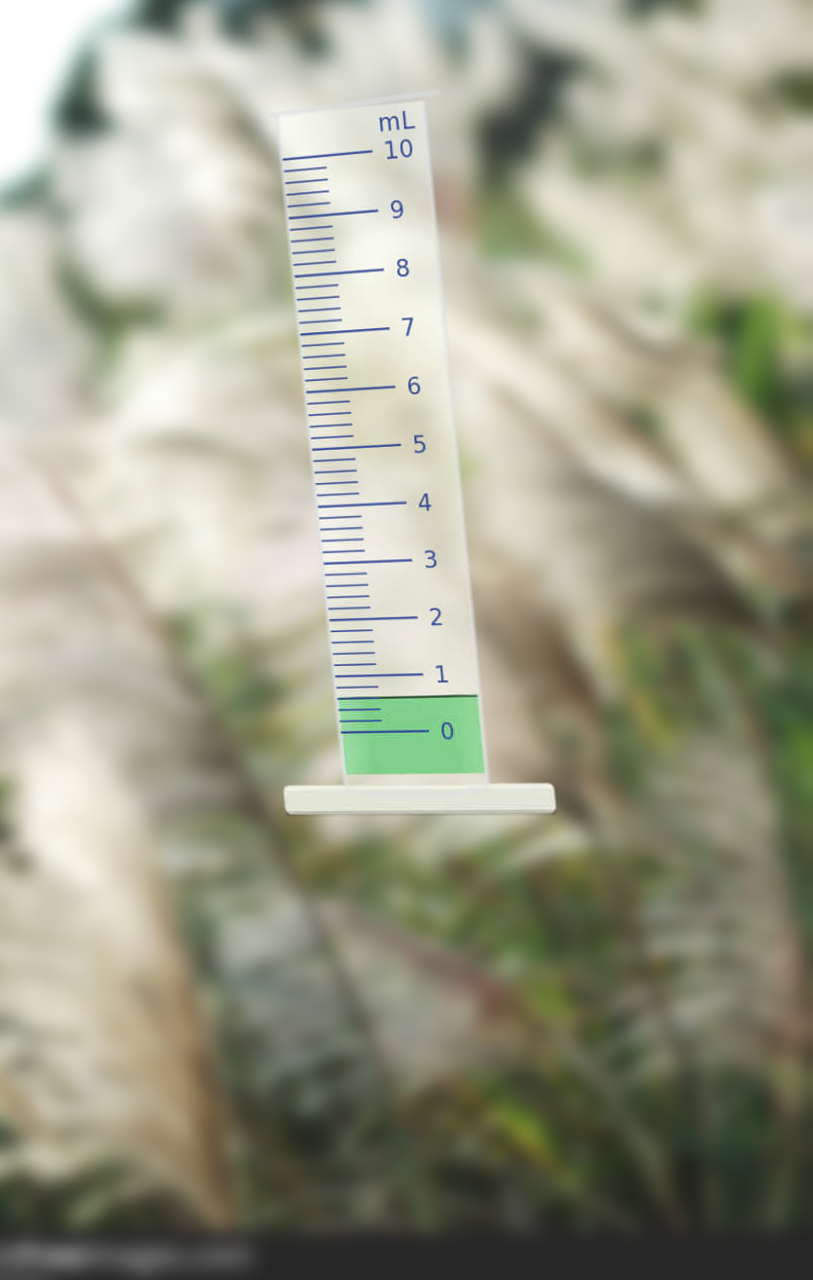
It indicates mL 0.6
